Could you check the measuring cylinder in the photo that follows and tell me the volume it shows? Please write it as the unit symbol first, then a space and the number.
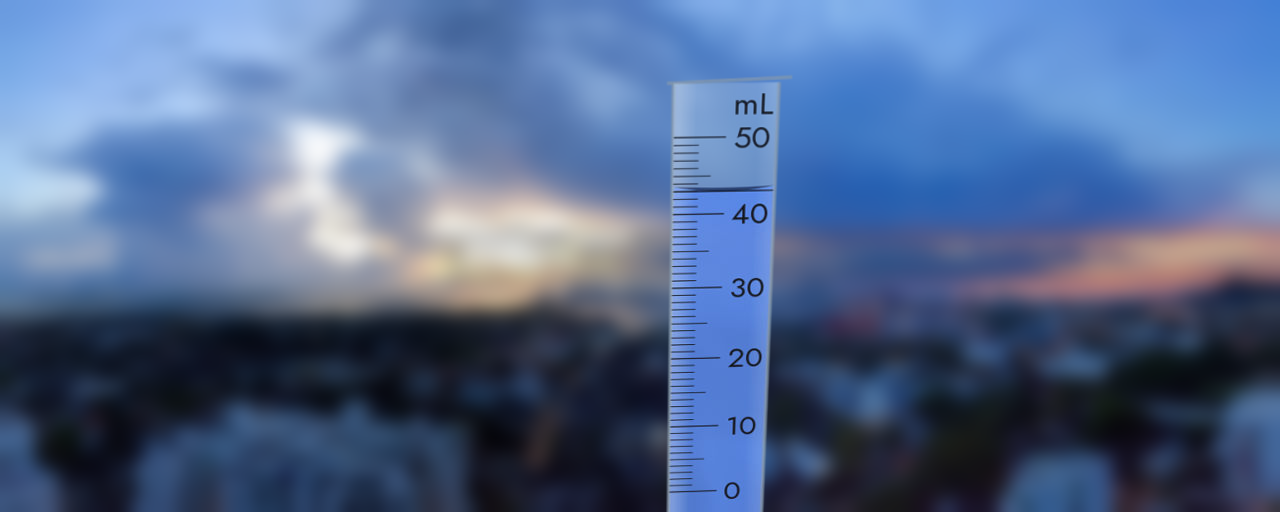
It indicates mL 43
